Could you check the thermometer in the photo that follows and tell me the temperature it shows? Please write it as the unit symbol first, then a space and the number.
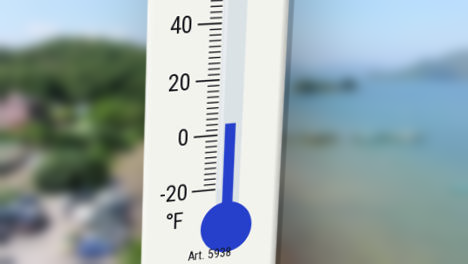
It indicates °F 4
